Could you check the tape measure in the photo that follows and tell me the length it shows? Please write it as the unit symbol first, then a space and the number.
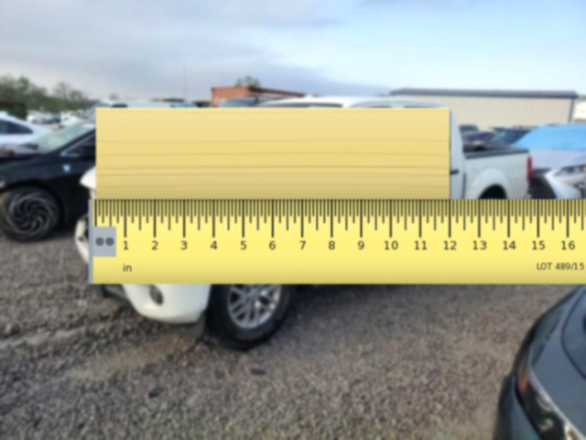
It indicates in 12
